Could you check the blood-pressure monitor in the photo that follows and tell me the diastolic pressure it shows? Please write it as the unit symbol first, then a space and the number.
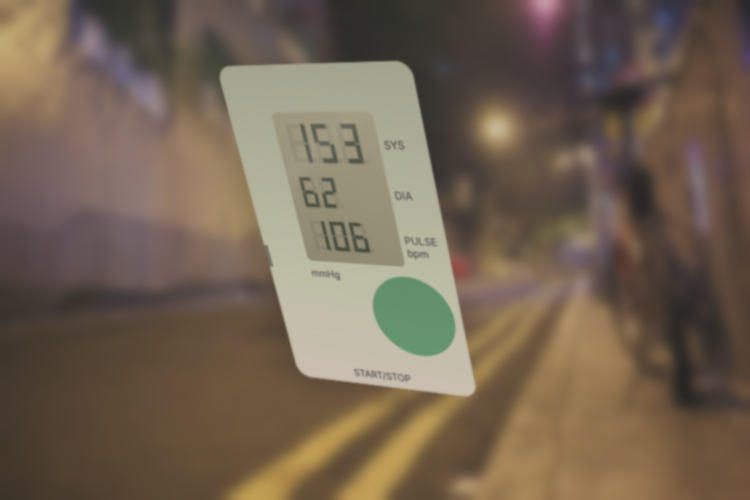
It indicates mmHg 62
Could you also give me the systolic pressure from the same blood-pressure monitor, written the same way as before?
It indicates mmHg 153
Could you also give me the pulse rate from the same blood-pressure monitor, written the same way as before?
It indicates bpm 106
